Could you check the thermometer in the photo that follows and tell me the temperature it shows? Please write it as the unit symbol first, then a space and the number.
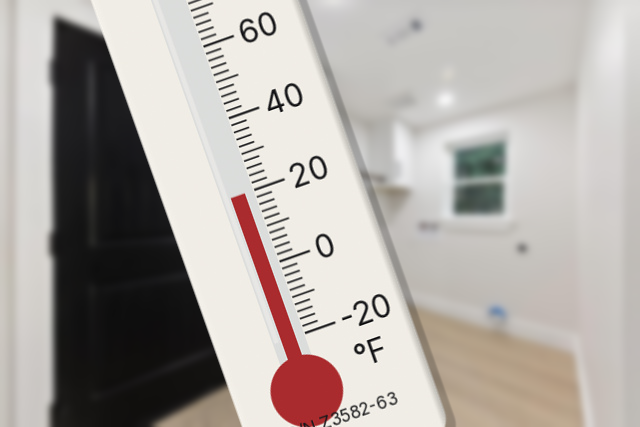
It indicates °F 20
